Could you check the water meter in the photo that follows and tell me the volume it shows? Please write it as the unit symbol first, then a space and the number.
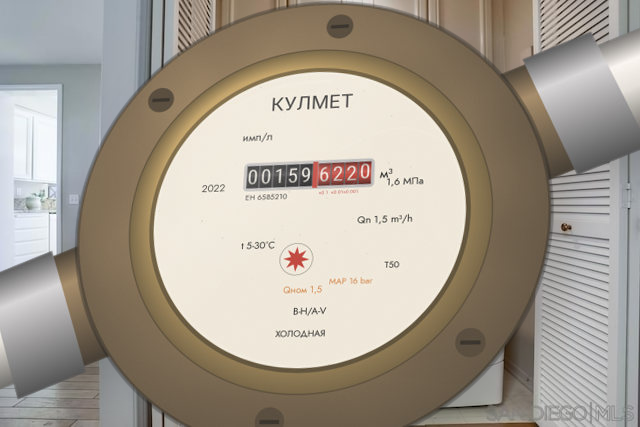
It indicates m³ 159.6220
